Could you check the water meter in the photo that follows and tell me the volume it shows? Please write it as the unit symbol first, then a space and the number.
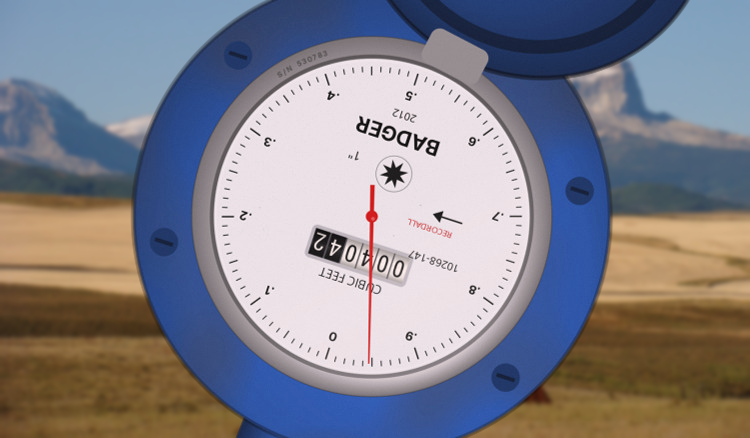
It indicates ft³ 4041.95
